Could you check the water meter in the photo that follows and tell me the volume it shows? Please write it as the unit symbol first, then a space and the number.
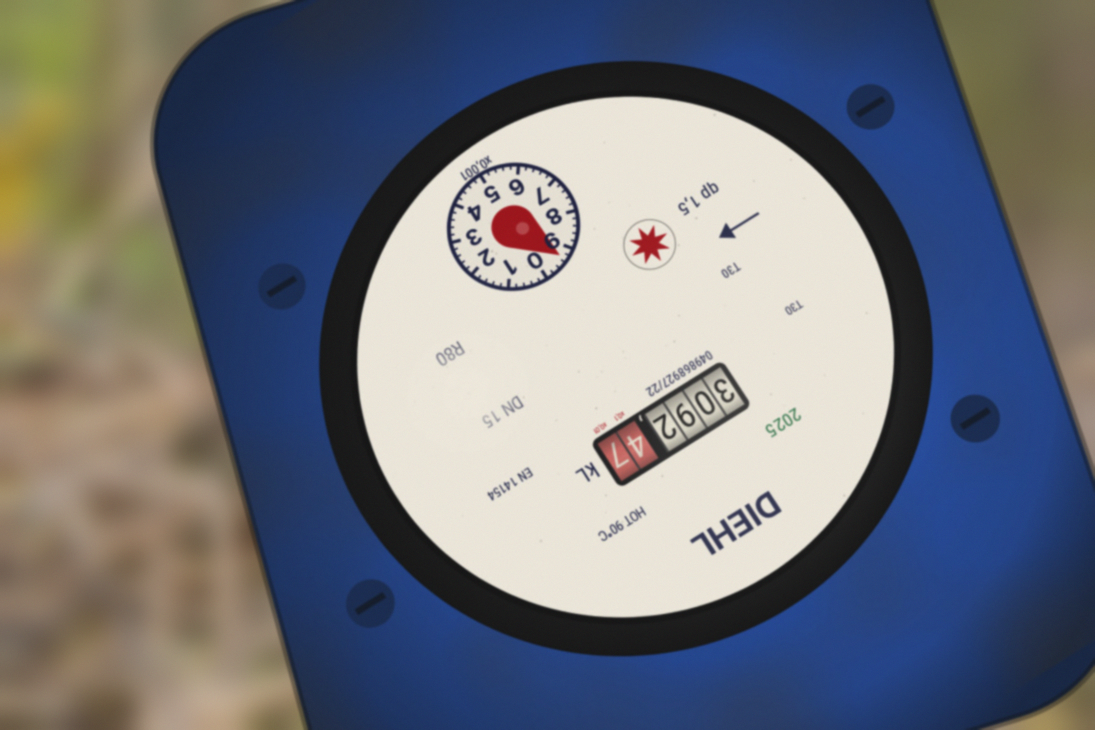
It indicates kL 3092.469
